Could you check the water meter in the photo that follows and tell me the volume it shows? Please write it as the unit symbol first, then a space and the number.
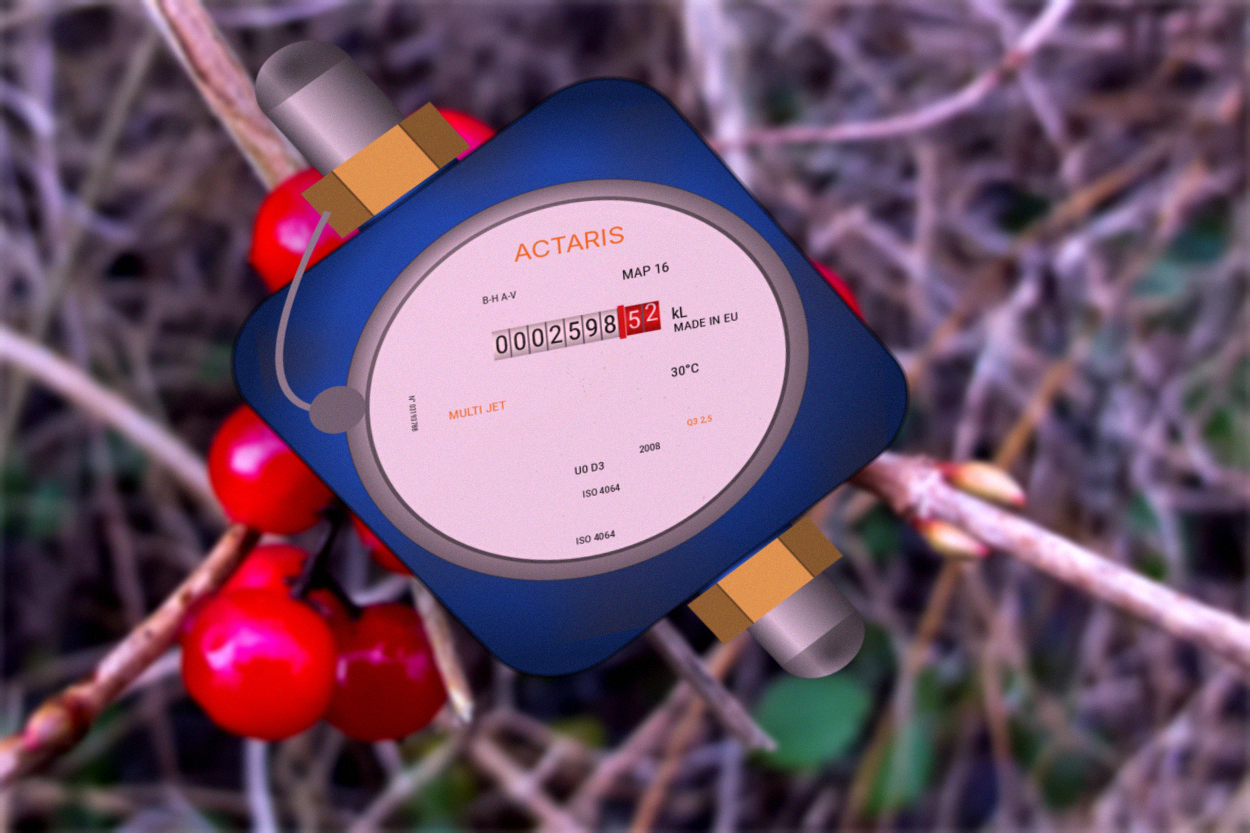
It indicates kL 2598.52
